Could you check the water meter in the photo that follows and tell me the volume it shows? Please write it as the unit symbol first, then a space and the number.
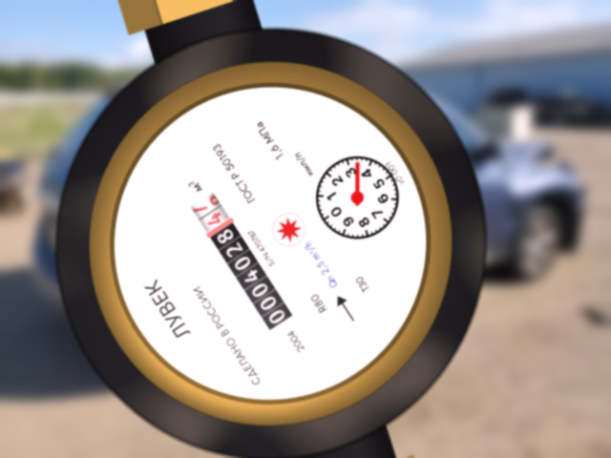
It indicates m³ 4028.473
